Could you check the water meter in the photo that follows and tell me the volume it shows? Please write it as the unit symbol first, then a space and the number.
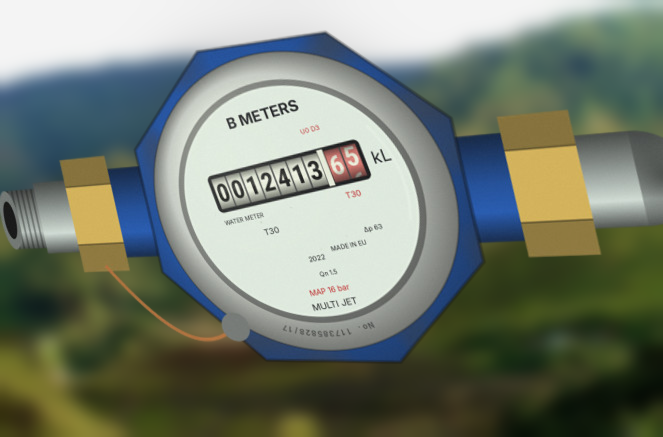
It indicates kL 12413.65
